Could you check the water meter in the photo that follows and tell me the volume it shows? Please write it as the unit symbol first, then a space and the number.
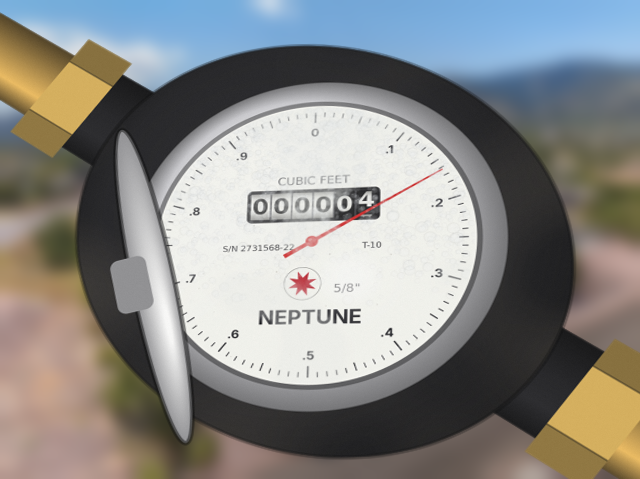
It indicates ft³ 4.16
